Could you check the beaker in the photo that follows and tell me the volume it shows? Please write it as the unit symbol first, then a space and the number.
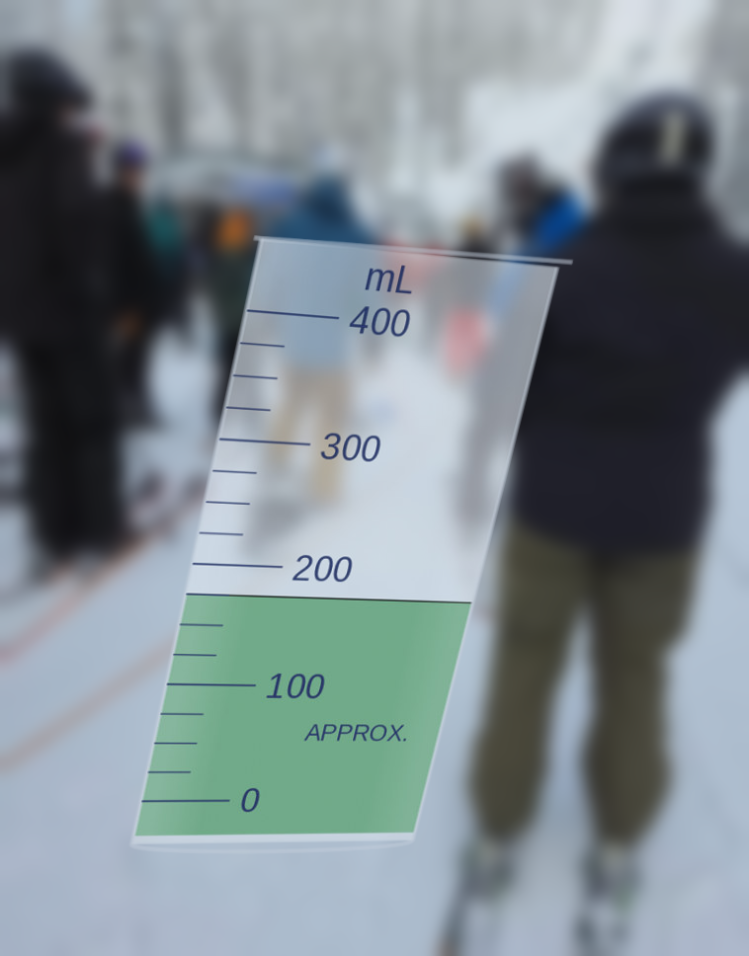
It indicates mL 175
